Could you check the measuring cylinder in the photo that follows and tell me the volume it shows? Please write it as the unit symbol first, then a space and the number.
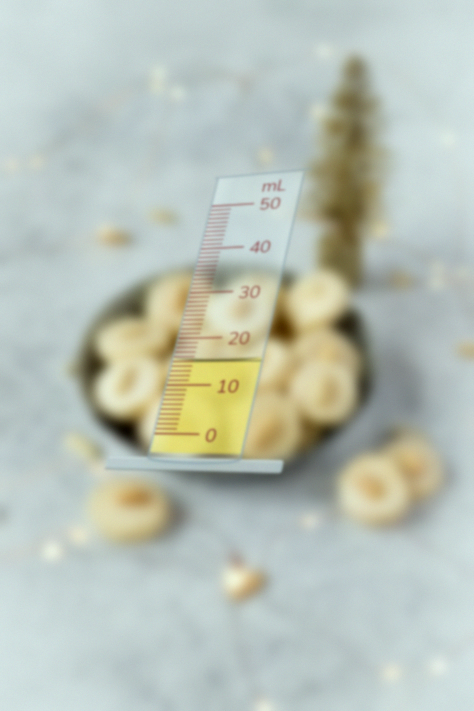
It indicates mL 15
